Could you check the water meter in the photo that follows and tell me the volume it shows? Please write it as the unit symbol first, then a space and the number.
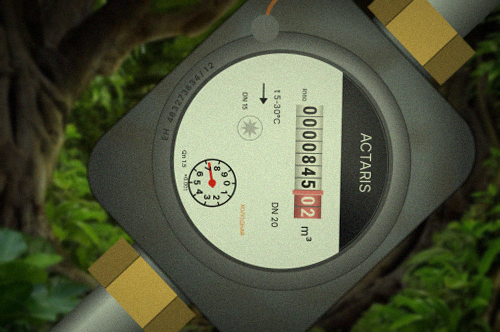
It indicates m³ 845.027
